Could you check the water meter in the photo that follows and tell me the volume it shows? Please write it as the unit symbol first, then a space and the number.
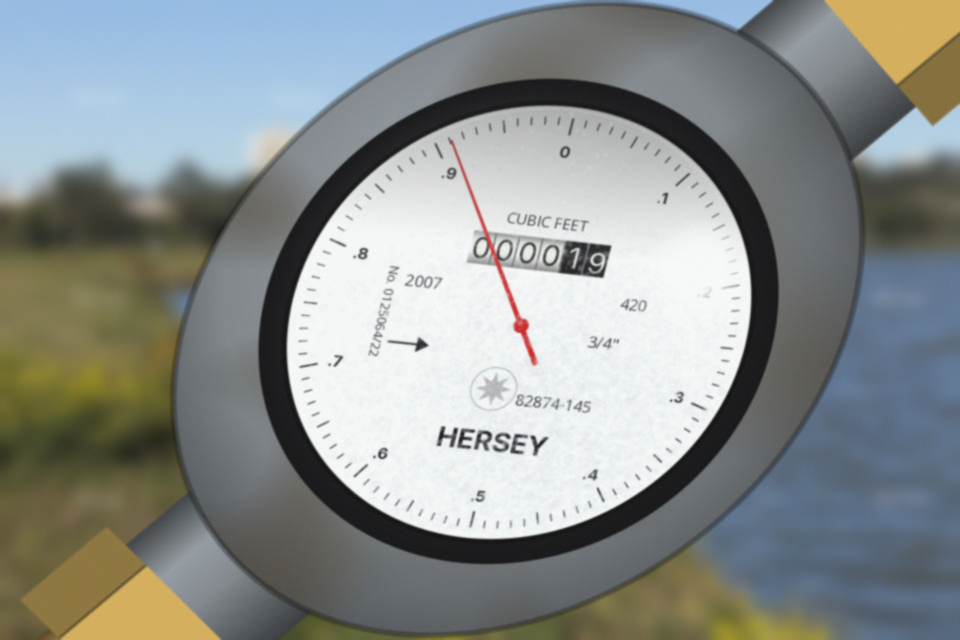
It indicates ft³ 18.91
